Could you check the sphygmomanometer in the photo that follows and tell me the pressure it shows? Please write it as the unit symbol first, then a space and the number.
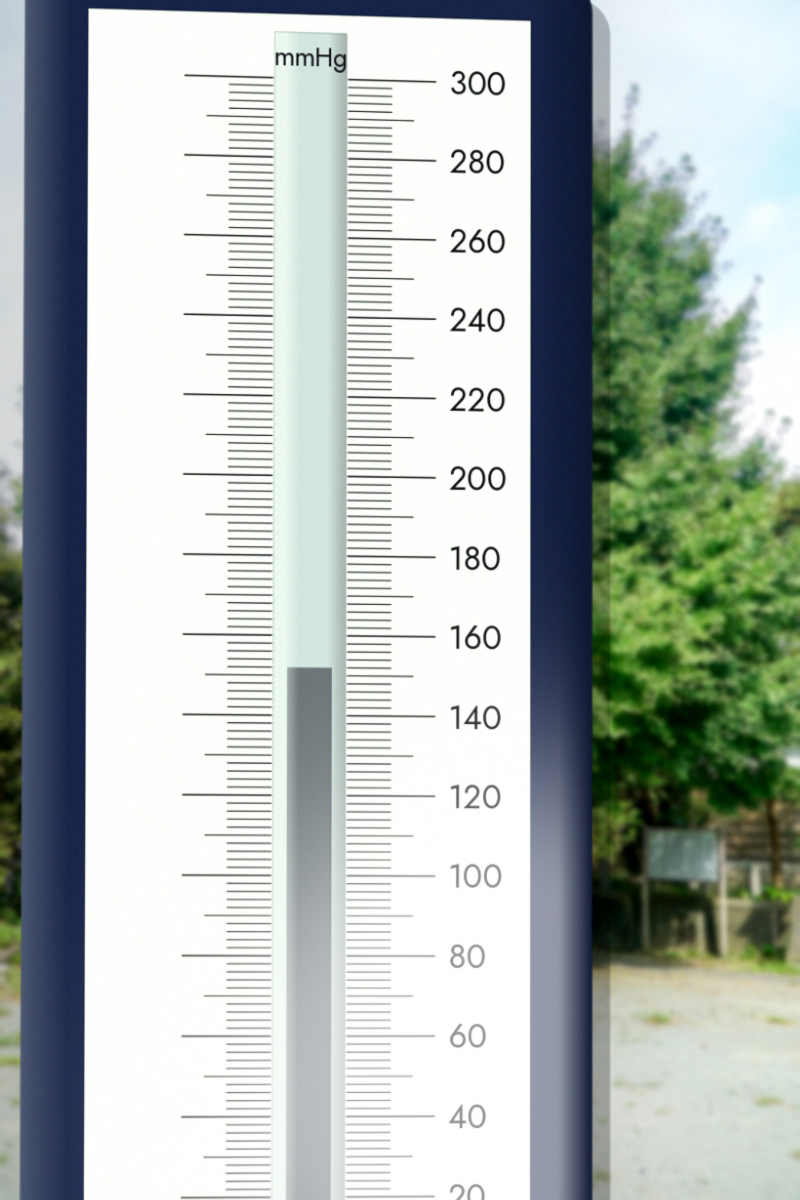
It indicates mmHg 152
